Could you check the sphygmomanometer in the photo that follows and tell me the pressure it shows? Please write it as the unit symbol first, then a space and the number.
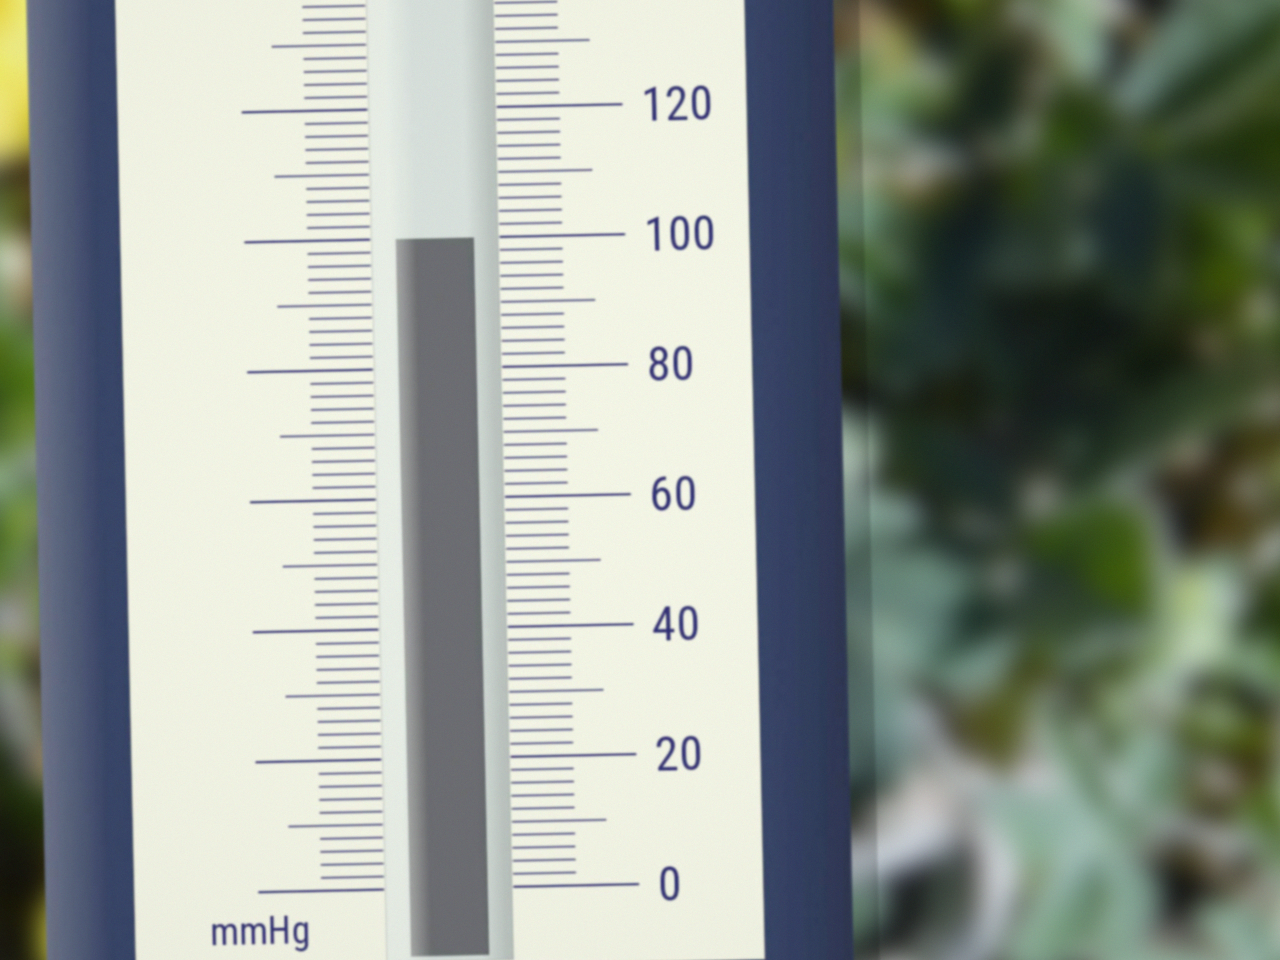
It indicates mmHg 100
